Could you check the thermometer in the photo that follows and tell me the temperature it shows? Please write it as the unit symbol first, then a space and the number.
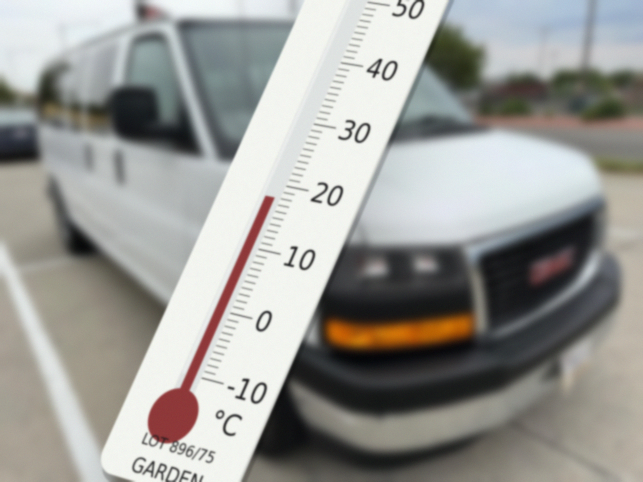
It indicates °C 18
